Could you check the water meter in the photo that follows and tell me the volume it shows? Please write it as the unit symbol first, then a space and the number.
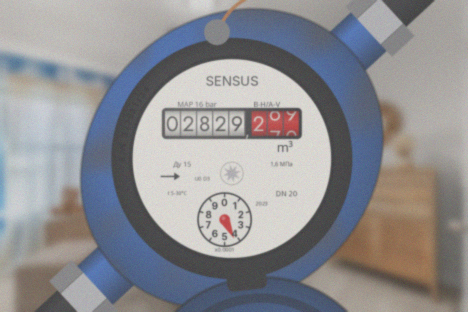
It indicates m³ 2829.2694
